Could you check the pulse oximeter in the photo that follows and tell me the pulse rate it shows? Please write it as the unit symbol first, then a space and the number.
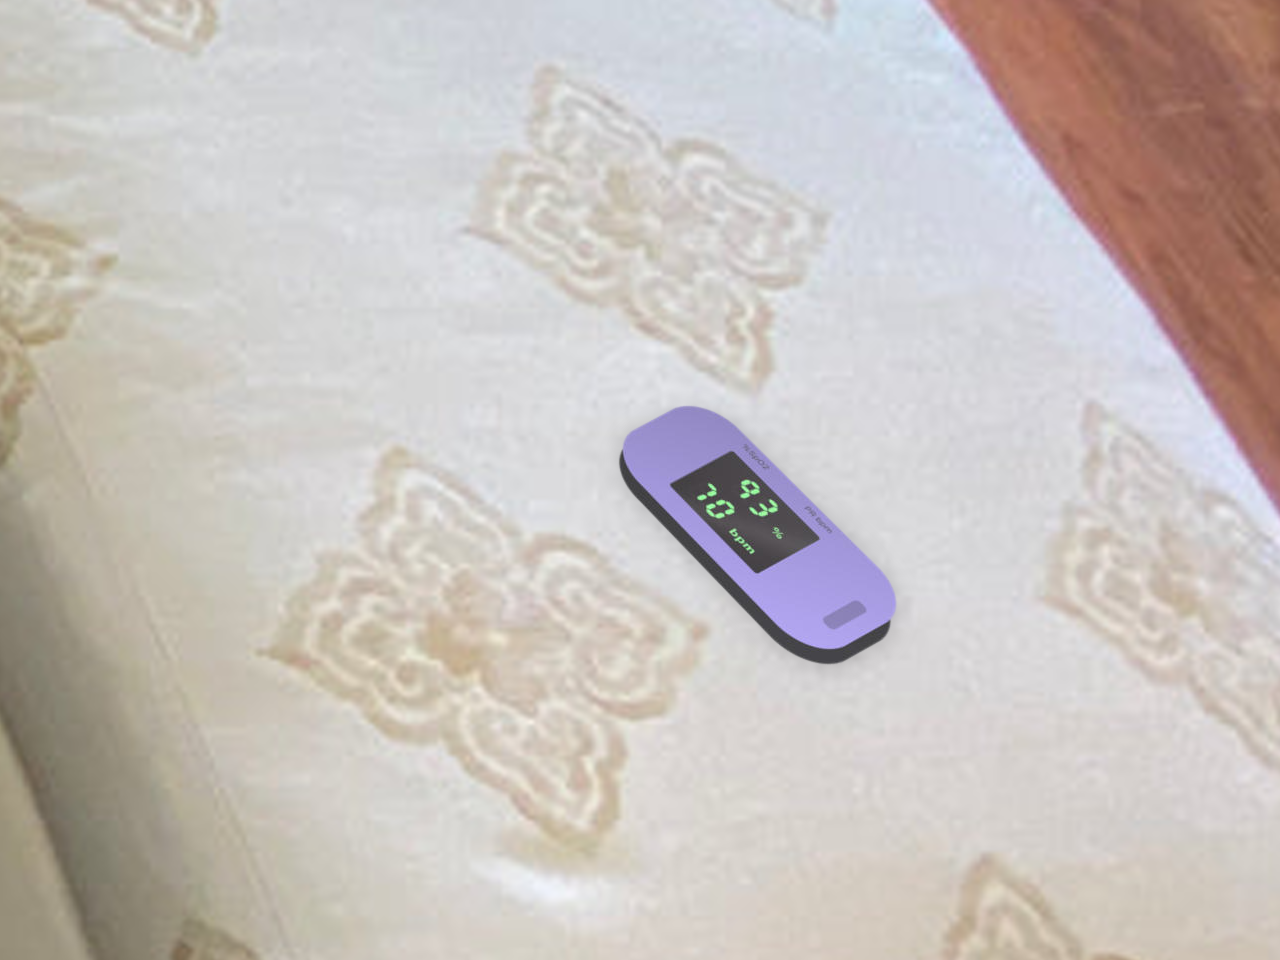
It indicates bpm 70
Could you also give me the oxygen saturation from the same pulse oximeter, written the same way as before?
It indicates % 93
